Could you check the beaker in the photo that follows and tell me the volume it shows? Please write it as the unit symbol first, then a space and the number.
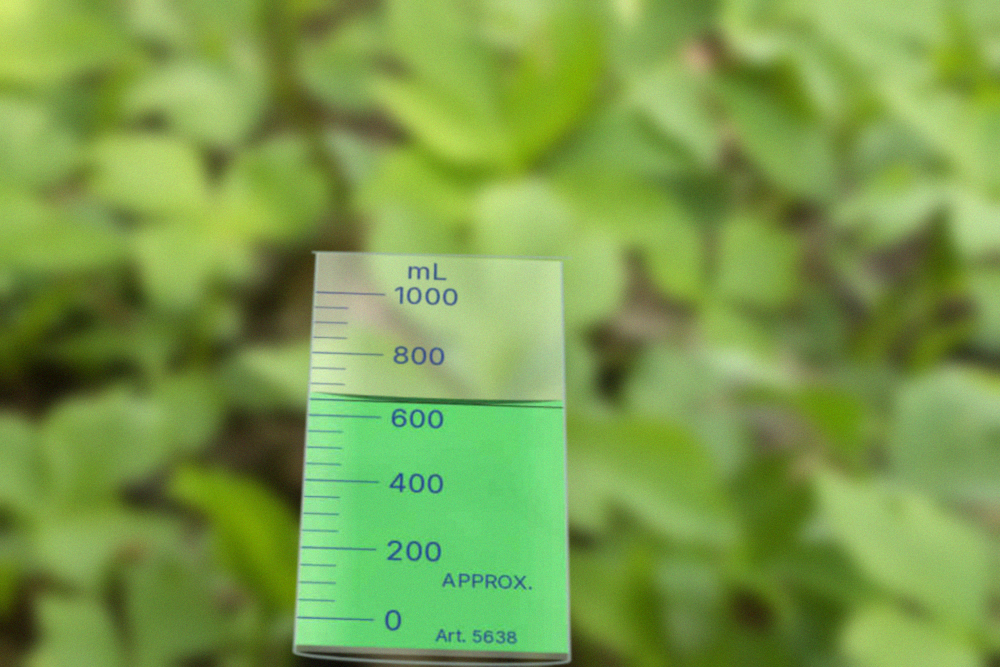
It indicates mL 650
